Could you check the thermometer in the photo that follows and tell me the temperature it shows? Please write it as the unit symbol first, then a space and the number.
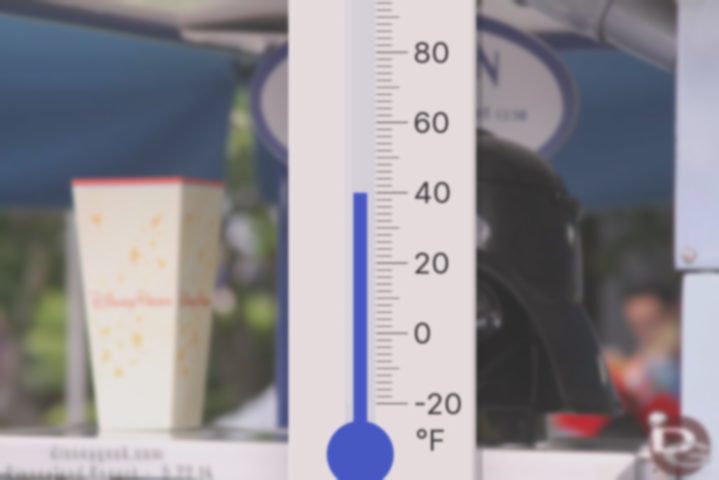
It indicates °F 40
